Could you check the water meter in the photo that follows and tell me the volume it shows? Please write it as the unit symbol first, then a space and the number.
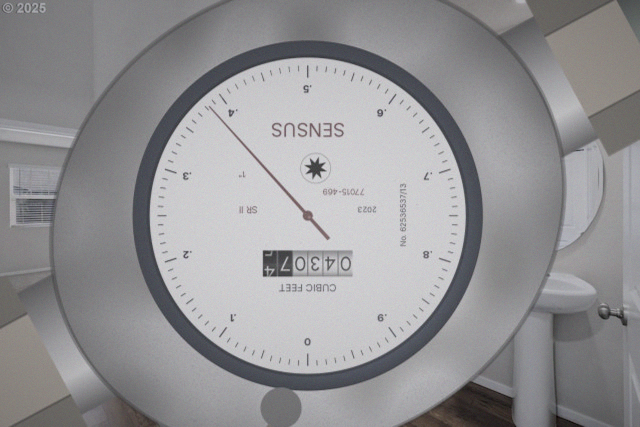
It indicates ft³ 43074.38
